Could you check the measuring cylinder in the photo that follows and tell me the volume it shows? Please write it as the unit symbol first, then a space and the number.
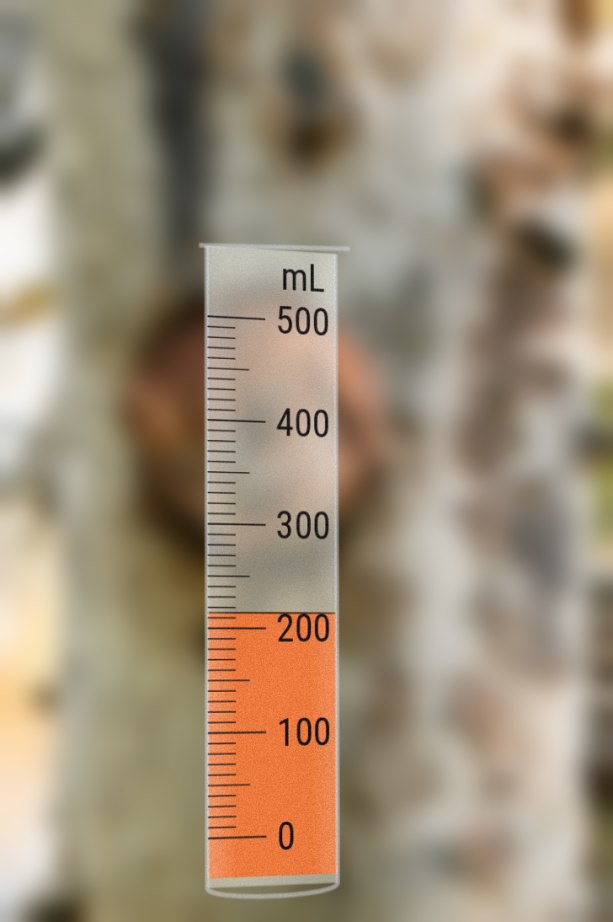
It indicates mL 215
